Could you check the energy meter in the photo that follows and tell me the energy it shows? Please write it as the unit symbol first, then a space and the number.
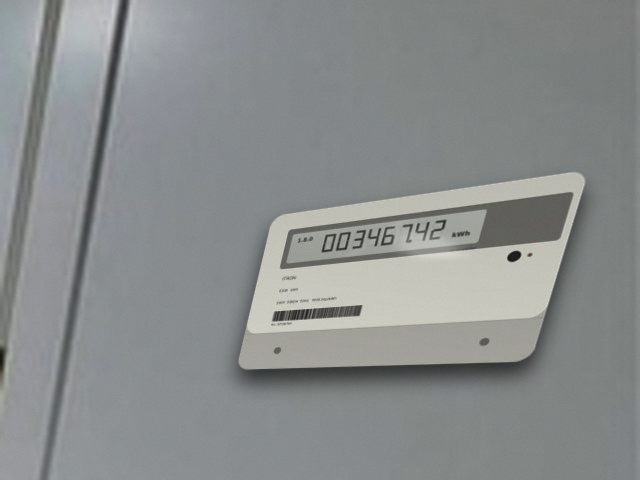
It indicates kWh 3467.42
